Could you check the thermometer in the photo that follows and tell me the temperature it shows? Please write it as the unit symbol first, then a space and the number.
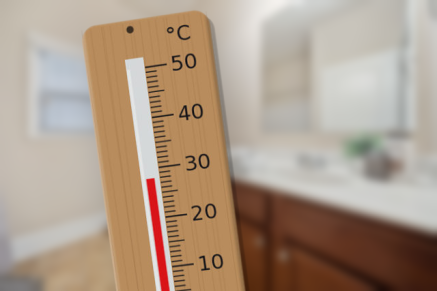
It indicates °C 28
